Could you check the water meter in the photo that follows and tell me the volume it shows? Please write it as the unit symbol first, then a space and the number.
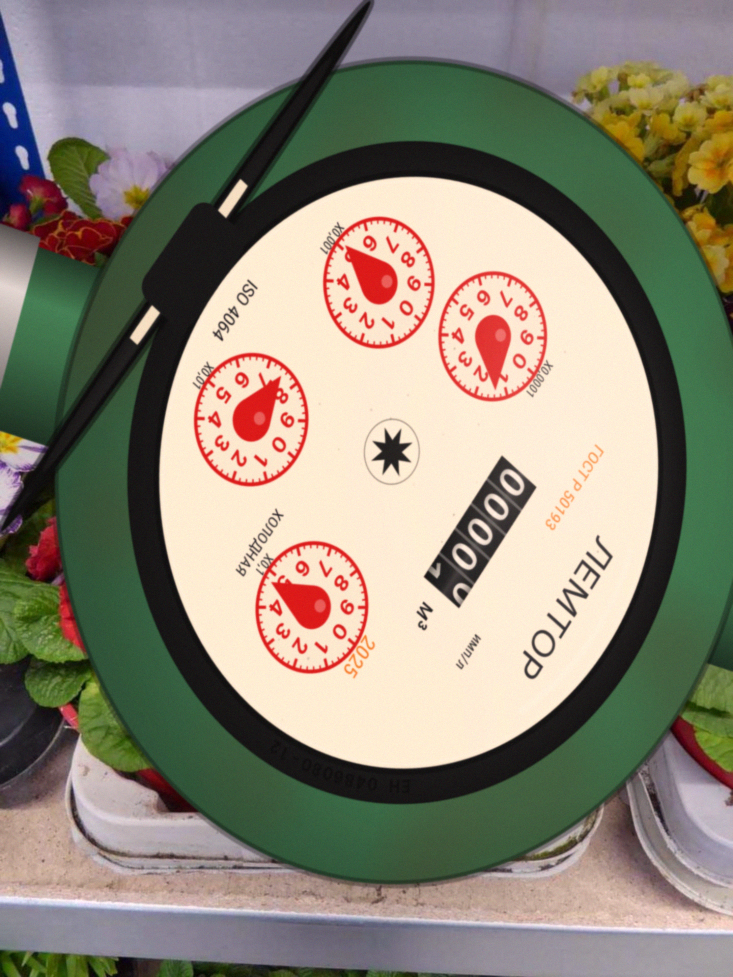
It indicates m³ 0.4751
